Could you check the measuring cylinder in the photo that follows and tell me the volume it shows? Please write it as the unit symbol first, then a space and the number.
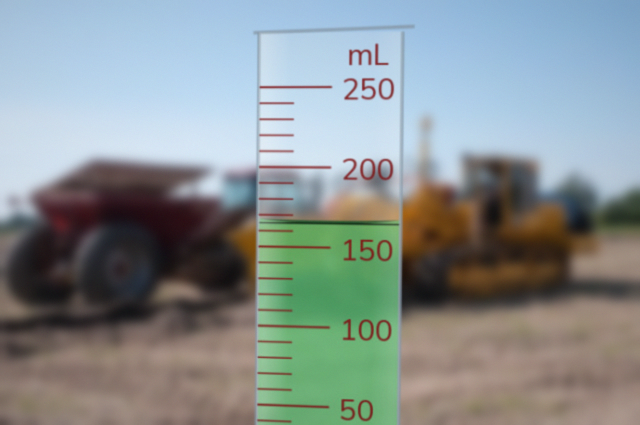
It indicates mL 165
